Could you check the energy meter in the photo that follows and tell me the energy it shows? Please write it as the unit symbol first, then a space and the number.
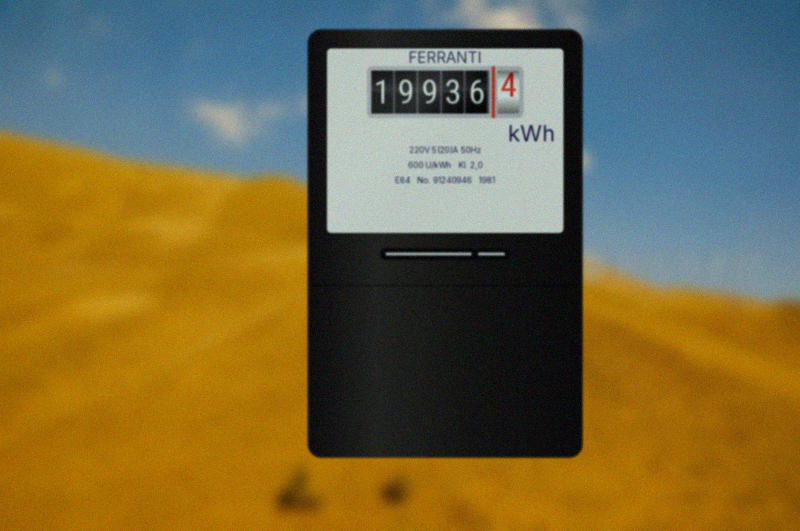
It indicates kWh 19936.4
